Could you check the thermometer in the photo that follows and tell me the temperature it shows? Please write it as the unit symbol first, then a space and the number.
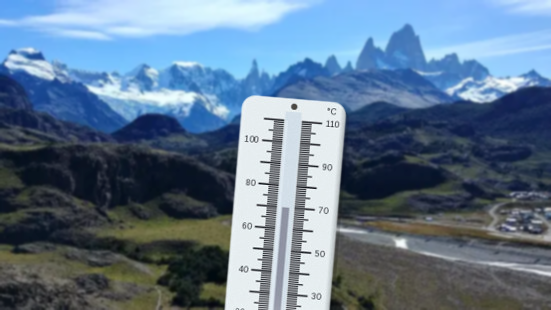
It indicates °C 70
